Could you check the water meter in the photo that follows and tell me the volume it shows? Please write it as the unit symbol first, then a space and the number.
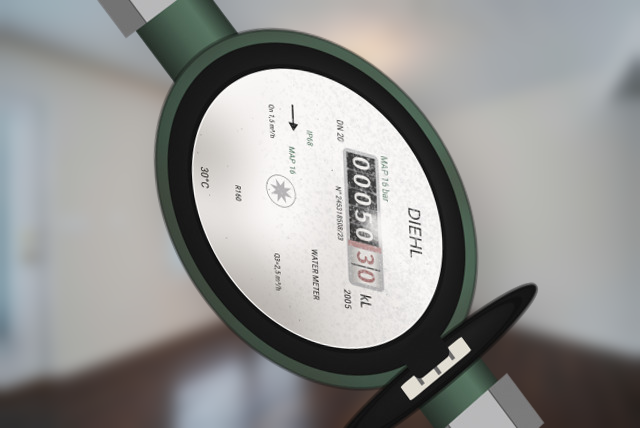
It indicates kL 50.30
